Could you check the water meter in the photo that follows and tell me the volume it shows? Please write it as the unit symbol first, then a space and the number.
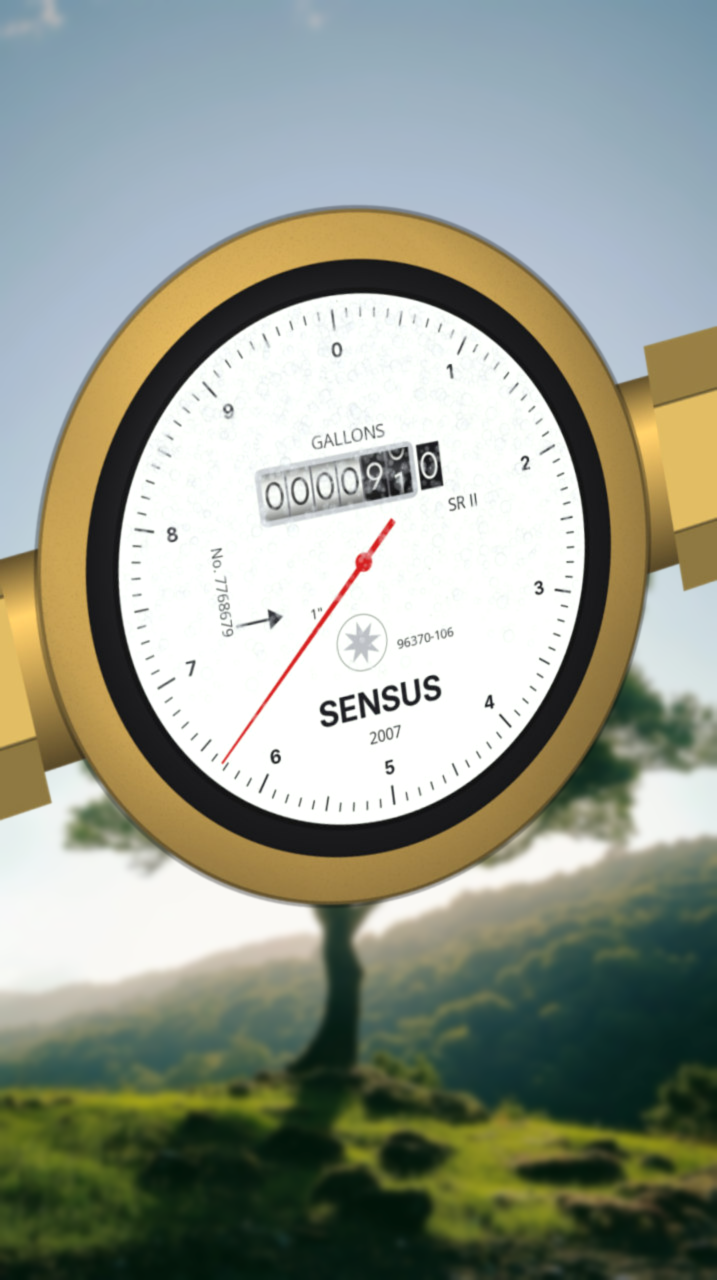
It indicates gal 906.3
